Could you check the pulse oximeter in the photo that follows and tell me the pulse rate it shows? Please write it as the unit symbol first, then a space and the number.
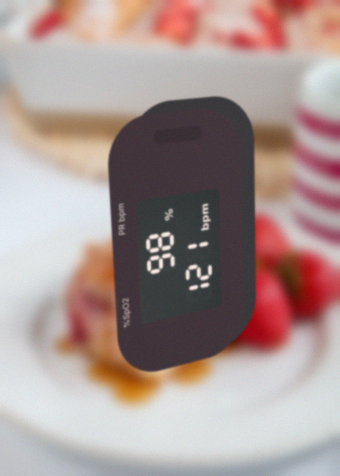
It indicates bpm 121
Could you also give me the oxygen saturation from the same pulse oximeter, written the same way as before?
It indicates % 98
